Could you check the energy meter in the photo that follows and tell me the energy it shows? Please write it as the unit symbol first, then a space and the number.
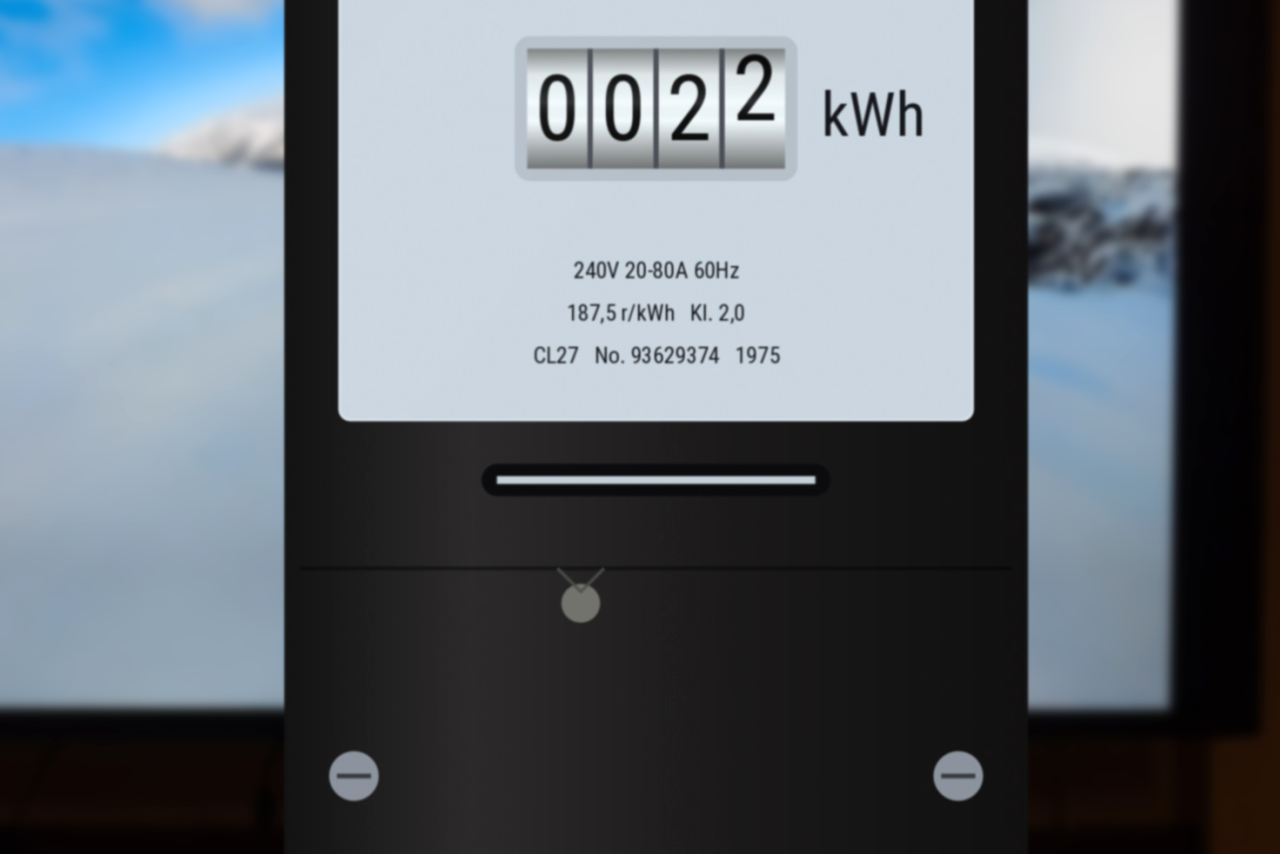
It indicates kWh 22
